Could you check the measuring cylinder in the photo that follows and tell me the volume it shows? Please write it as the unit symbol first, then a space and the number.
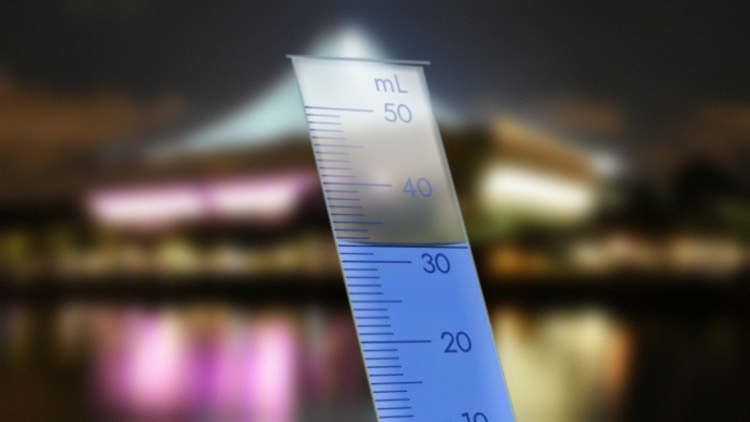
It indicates mL 32
